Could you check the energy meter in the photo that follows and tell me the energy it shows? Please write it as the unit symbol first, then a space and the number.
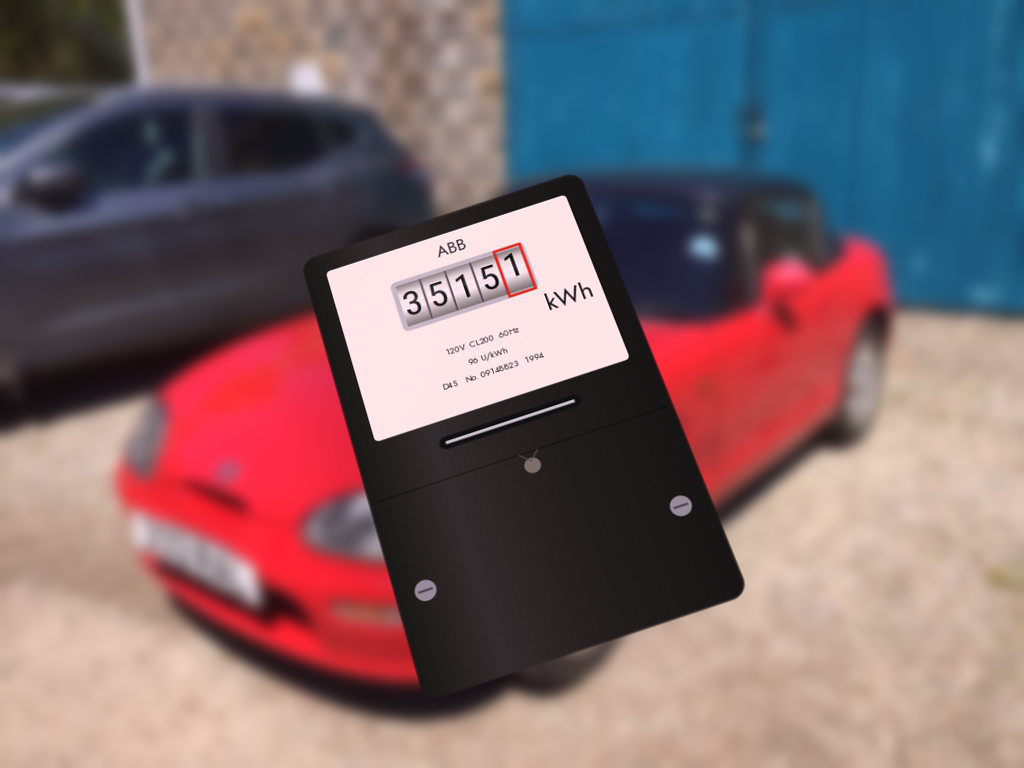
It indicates kWh 3515.1
